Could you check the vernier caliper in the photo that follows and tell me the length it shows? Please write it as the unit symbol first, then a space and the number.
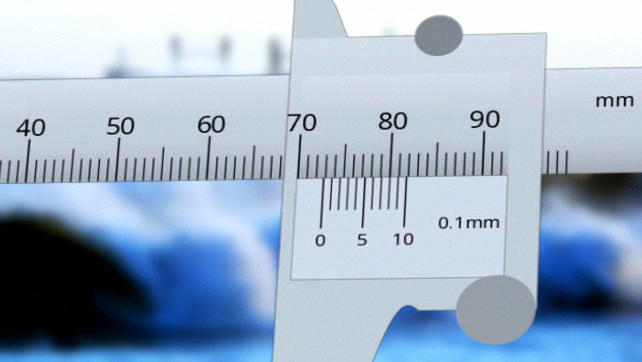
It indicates mm 72.8
